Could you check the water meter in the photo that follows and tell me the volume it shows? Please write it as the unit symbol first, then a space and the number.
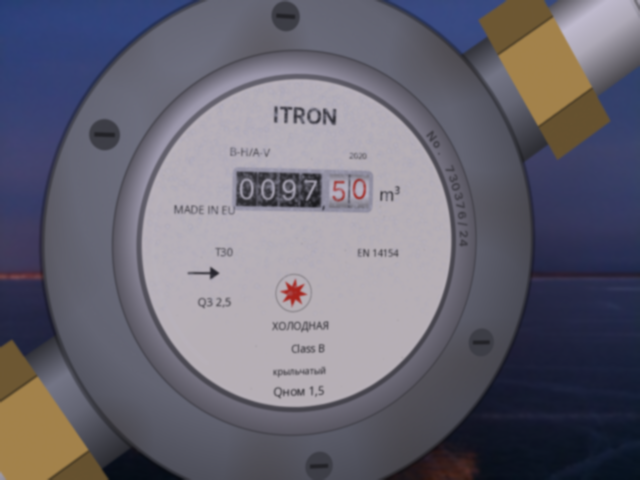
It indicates m³ 97.50
